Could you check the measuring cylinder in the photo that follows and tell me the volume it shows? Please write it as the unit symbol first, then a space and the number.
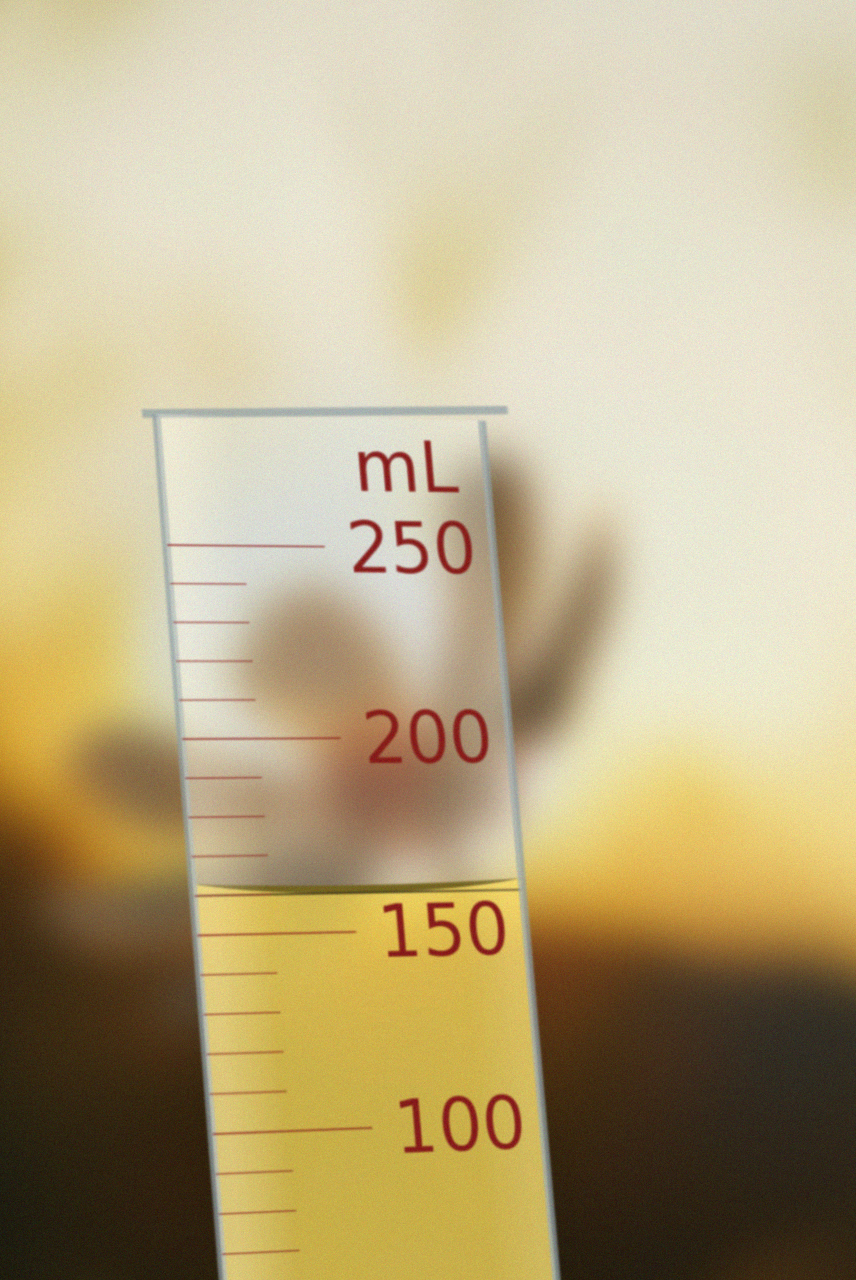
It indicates mL 160
